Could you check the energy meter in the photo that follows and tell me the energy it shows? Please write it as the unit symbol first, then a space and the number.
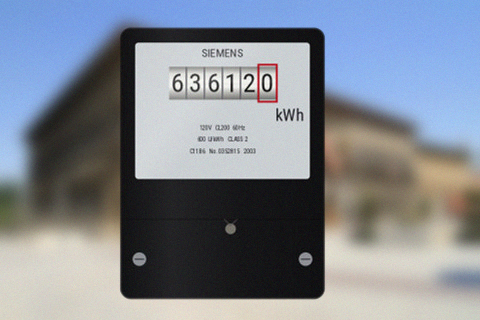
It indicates kWh 63612.0
